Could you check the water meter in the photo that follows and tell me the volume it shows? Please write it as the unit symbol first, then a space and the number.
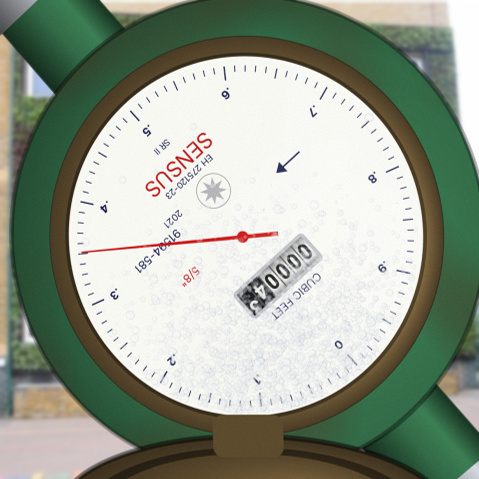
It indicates ft³ 43.35
